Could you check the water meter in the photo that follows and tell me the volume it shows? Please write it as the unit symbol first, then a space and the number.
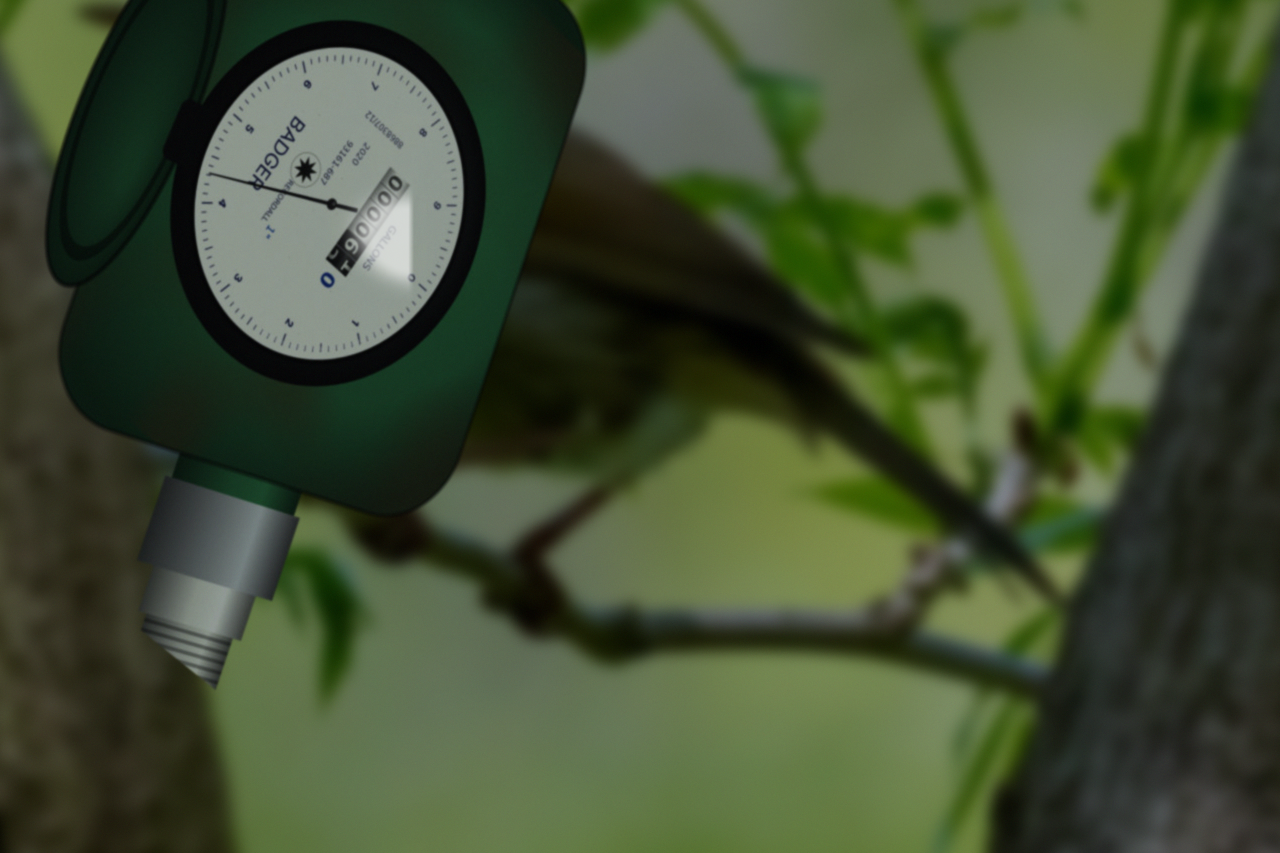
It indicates gal 614.3
